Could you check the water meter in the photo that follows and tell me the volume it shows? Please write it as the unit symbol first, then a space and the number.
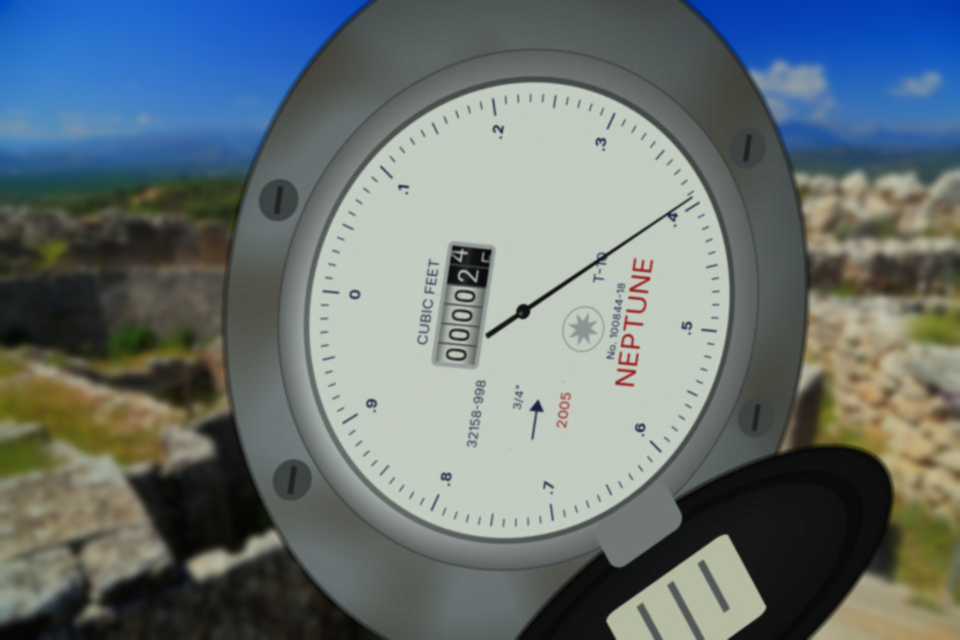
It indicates ft³ 24.39
